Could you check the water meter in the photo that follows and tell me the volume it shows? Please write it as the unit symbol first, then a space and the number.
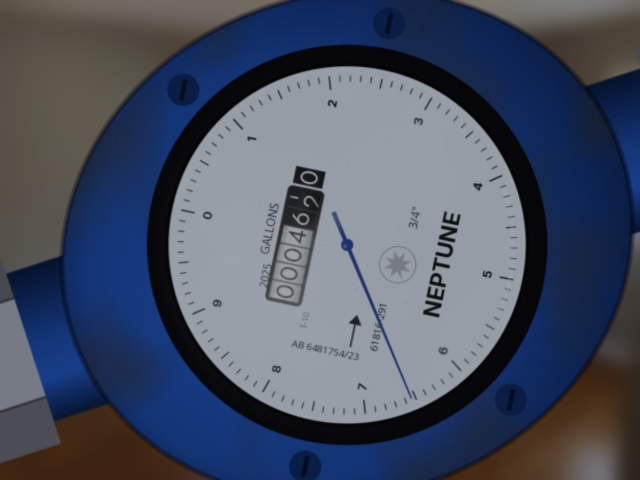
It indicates gal 4616.5
